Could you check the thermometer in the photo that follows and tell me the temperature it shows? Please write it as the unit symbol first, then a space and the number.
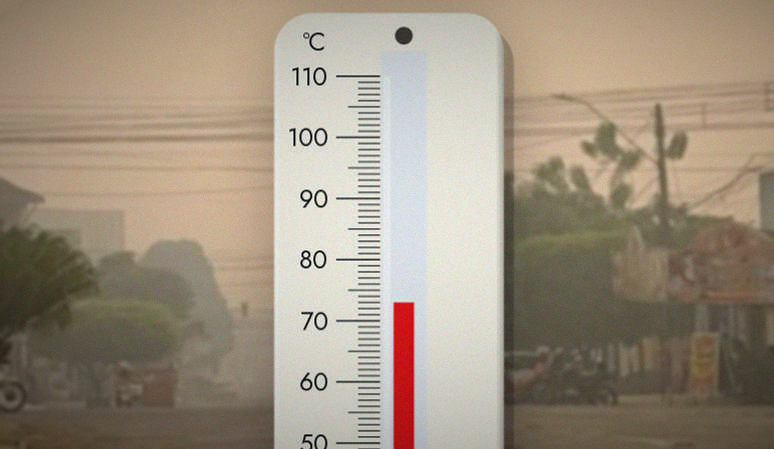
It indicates °C 73
